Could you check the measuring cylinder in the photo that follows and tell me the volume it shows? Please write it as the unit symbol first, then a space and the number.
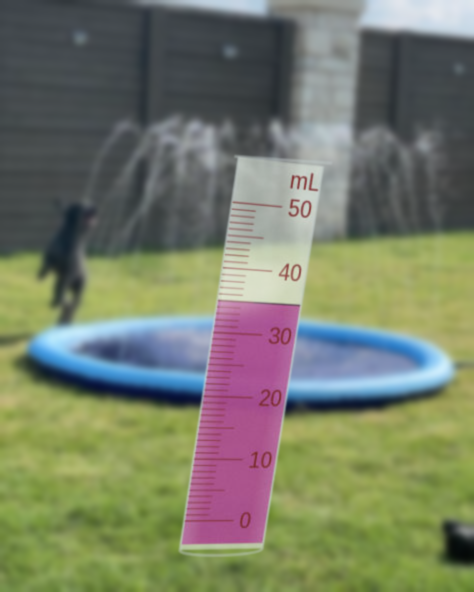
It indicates mL 35
